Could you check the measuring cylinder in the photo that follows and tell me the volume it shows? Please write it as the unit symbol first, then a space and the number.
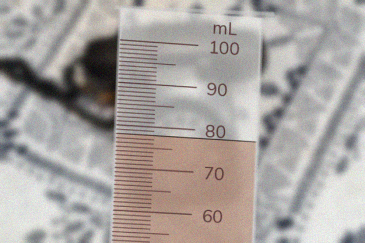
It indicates mL 78
